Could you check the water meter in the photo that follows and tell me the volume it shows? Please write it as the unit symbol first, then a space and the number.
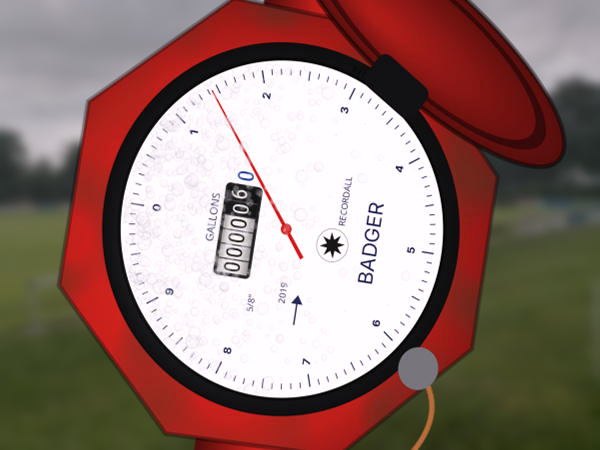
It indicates gal 61.4
